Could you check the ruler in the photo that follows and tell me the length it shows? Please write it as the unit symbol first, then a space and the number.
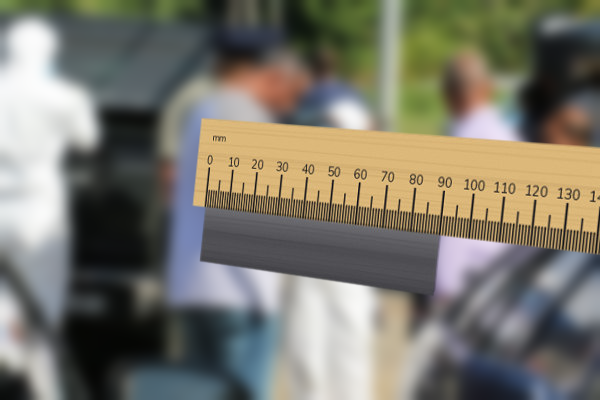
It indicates mm 90
